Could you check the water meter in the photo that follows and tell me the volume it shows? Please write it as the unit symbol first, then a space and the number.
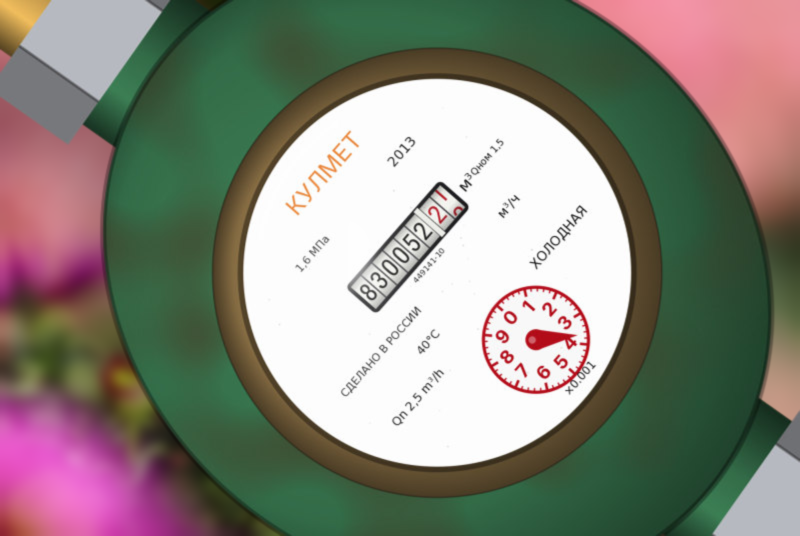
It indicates m³ 830052.213
